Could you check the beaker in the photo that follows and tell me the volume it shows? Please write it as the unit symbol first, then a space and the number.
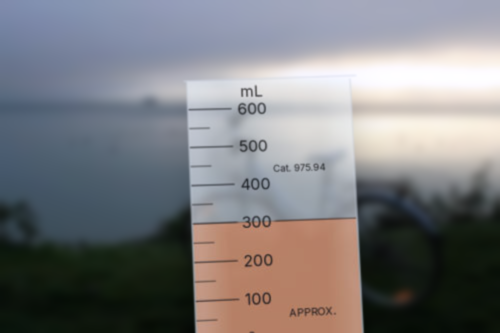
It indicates mL 300
